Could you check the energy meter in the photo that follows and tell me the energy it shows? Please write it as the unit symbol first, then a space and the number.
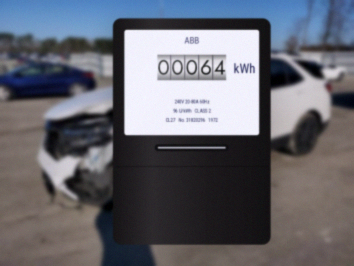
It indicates kWh 64
